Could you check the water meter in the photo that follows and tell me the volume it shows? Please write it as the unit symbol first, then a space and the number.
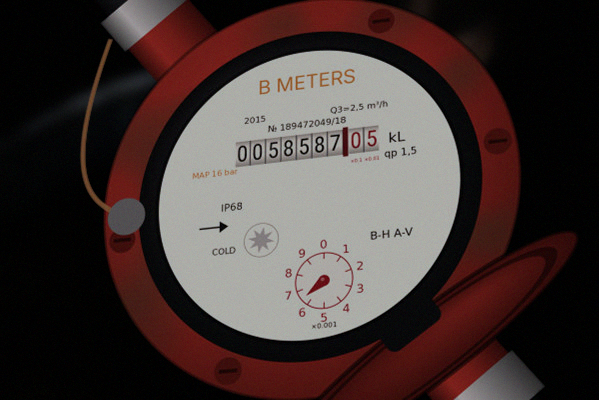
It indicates kL 58587.056
